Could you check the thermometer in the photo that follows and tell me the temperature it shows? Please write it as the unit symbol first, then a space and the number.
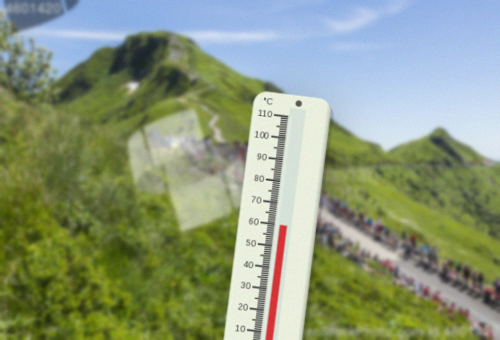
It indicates °C 60
